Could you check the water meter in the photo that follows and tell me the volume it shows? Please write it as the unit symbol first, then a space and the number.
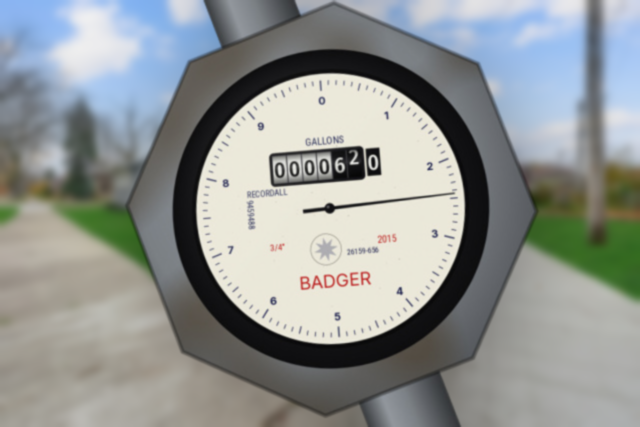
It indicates gal 622.4
